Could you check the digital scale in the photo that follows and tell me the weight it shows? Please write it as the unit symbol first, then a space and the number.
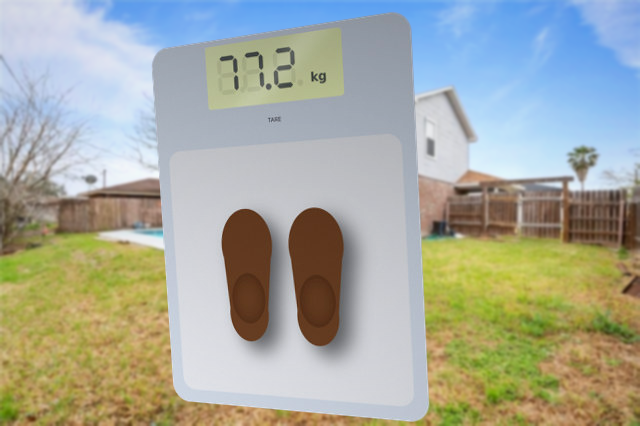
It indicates kg 77.2
